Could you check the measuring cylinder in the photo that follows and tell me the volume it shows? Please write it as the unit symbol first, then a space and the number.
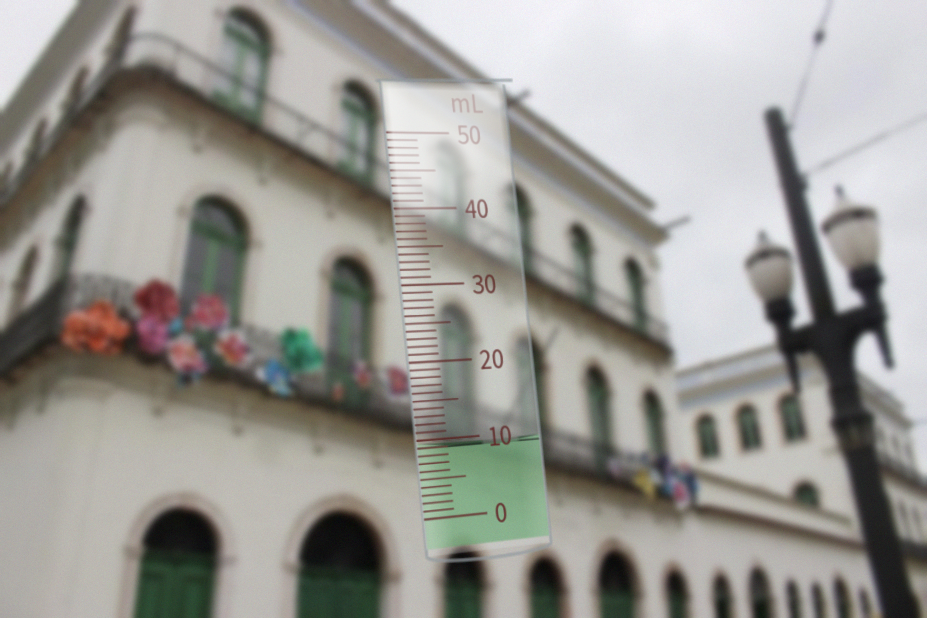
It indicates mL 9
